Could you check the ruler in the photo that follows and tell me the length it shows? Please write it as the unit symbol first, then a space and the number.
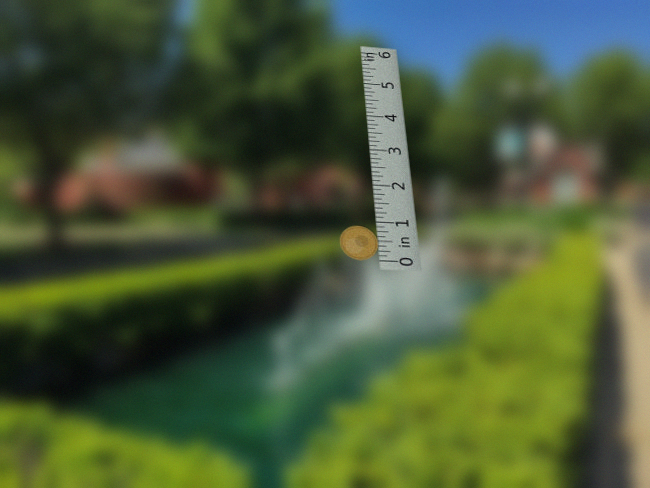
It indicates in 0.875
